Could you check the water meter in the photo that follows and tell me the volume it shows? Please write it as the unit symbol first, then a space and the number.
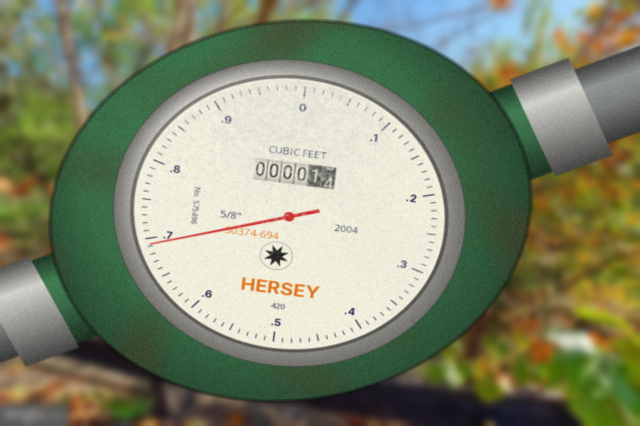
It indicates ft³ 13.69
